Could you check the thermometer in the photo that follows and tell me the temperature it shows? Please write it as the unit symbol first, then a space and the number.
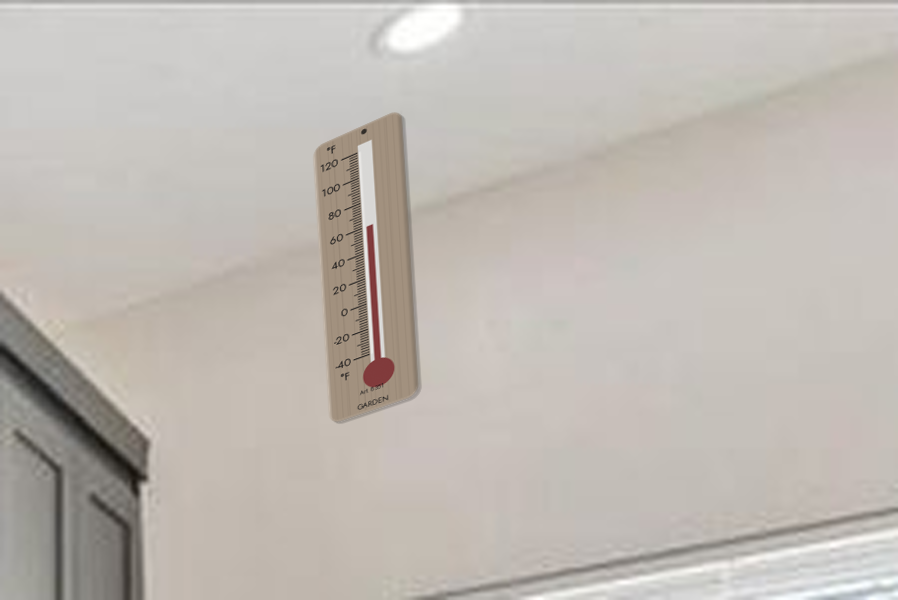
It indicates °F 60
